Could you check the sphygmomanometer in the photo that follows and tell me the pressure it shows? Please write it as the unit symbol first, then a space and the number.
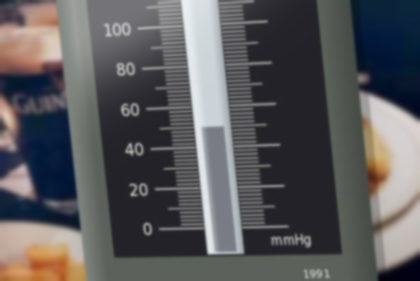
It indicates mmHg 50
